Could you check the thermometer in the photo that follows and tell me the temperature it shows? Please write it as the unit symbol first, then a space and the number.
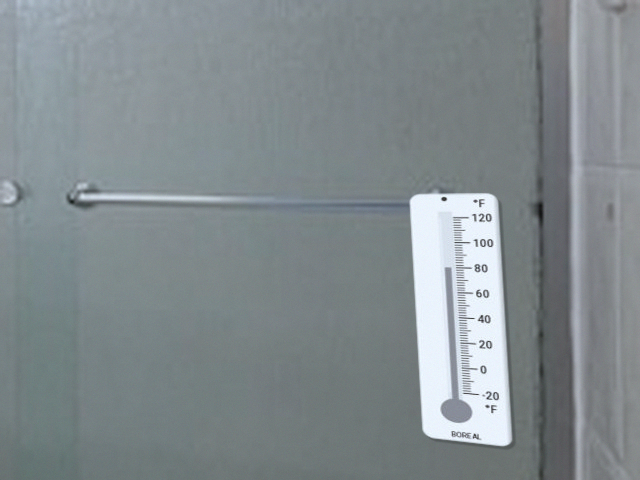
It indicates °F 80
